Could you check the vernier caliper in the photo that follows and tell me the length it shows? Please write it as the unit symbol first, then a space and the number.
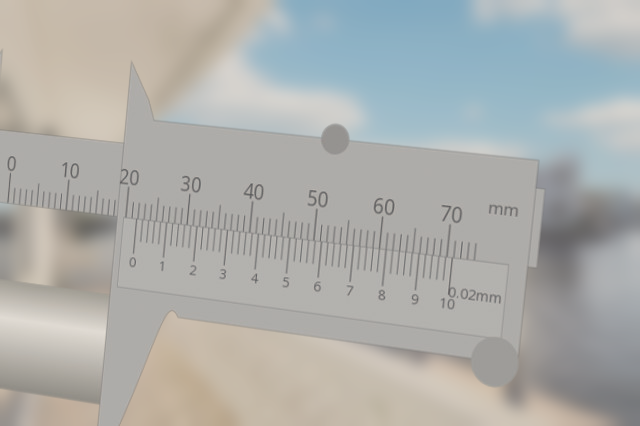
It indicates mm 21.8
